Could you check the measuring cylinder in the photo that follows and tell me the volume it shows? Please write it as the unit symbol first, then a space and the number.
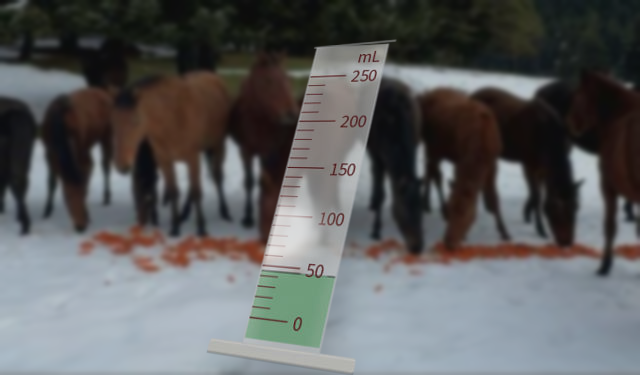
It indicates mL 45
